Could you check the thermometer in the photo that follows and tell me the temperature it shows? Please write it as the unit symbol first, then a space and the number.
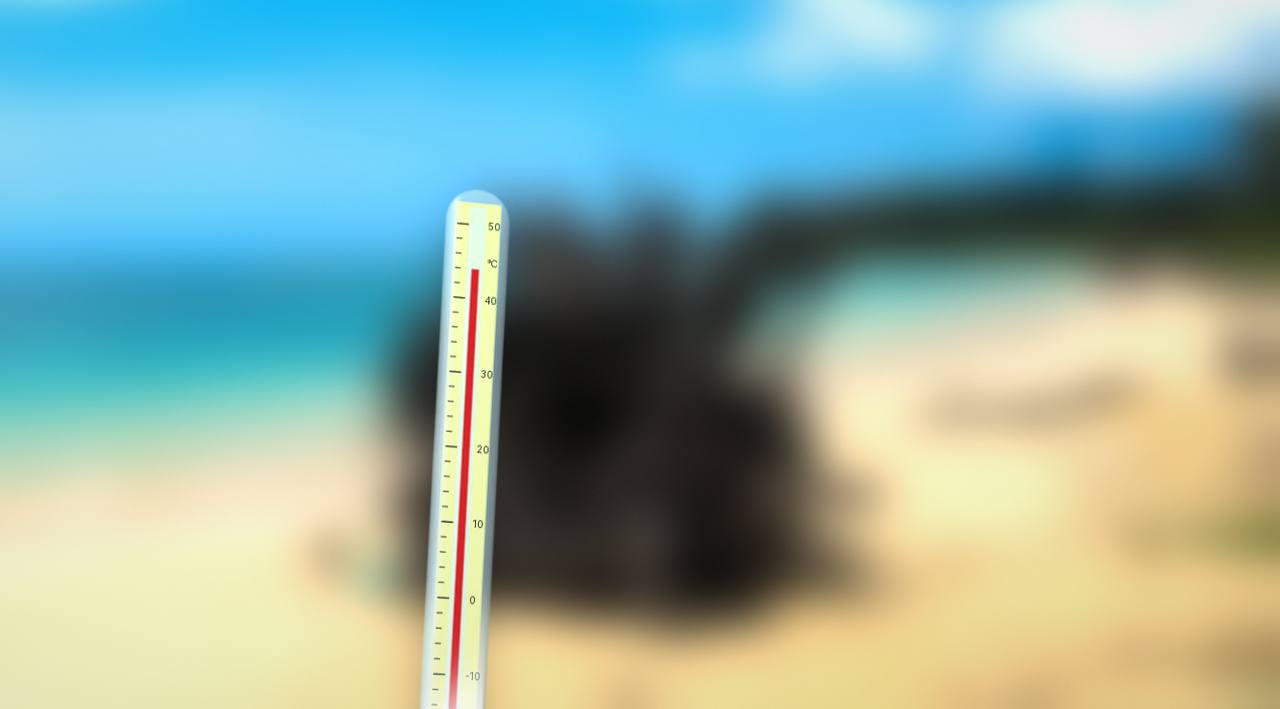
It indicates °C 44
